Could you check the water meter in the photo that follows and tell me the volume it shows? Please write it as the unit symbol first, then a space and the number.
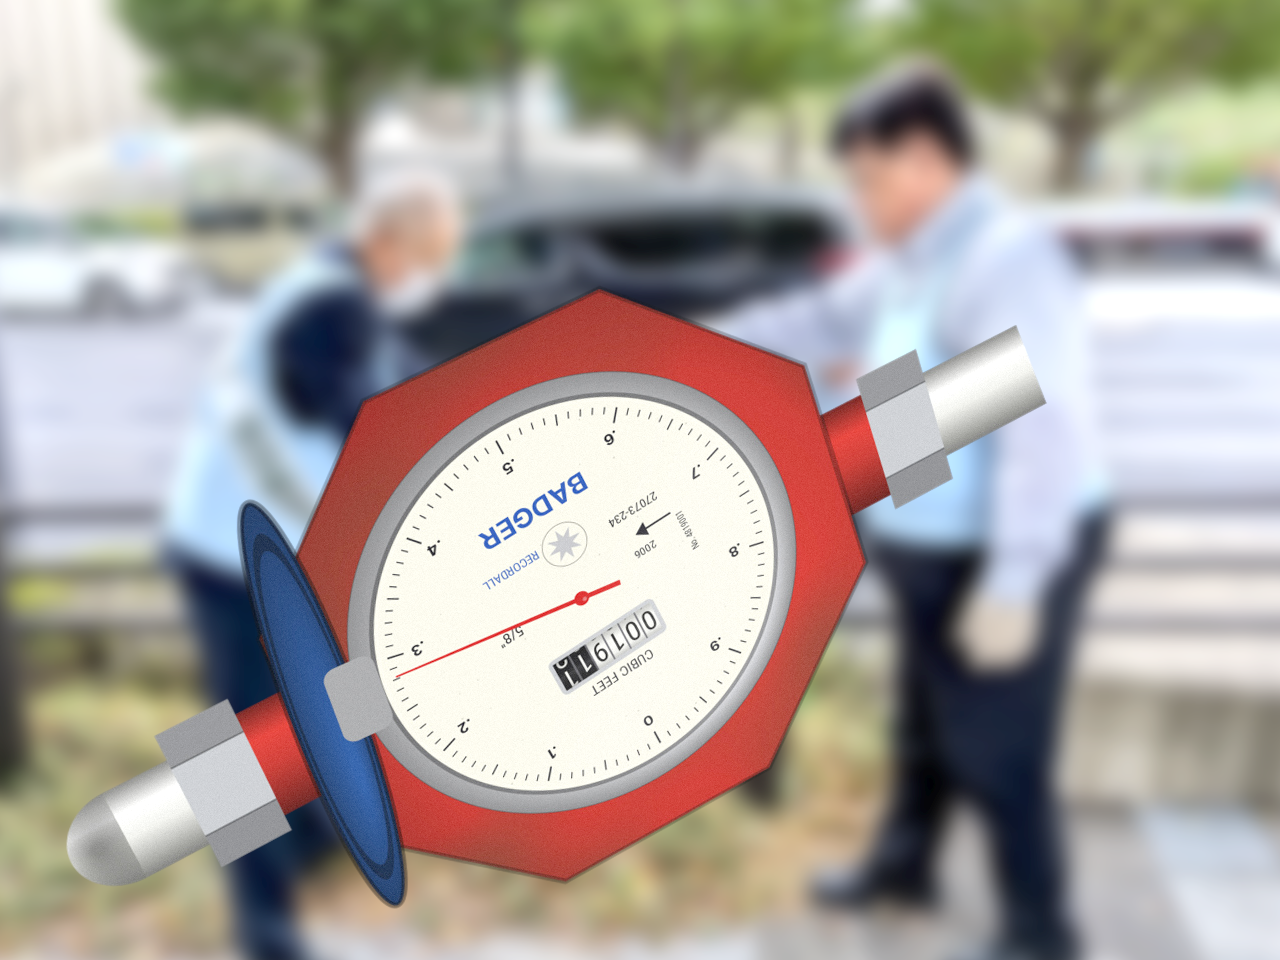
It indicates ft³ 1911.28
